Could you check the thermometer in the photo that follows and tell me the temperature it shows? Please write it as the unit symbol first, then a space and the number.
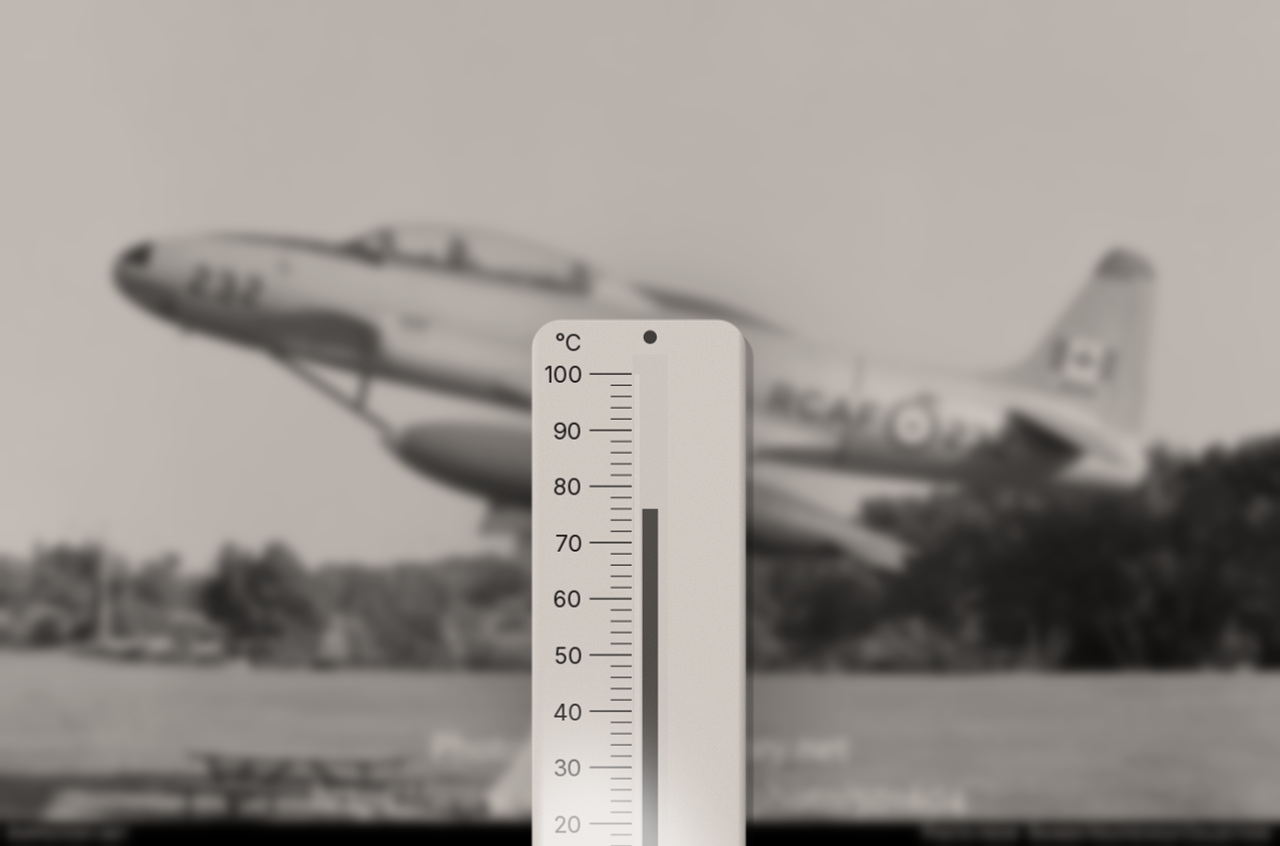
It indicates °C 76
